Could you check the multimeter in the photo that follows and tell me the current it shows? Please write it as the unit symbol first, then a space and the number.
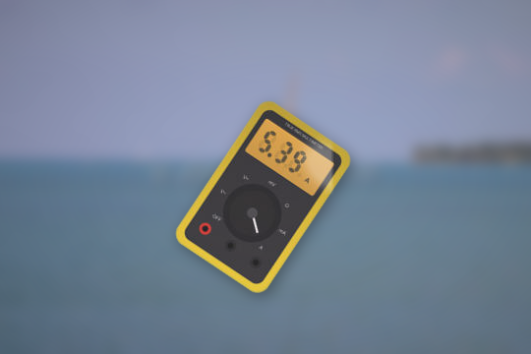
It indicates A 5.39
